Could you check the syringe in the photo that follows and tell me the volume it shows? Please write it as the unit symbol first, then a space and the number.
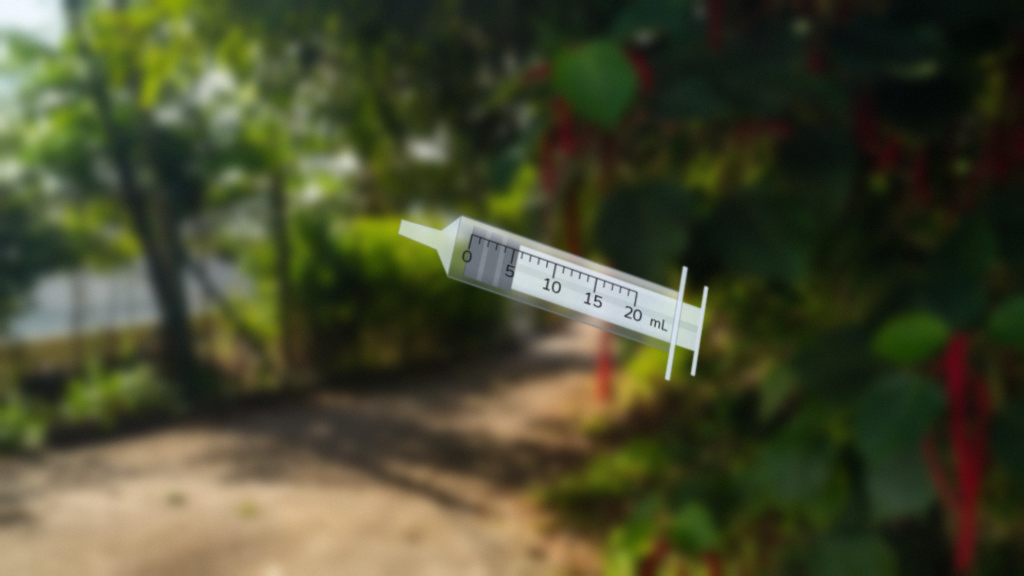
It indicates mL 0
